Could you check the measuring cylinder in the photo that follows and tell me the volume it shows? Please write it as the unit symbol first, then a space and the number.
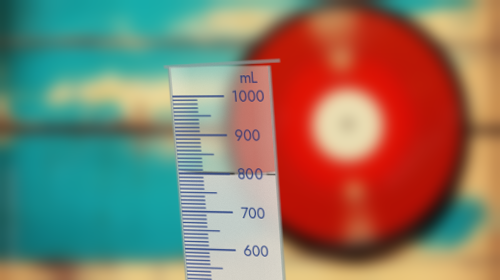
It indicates mL 800
